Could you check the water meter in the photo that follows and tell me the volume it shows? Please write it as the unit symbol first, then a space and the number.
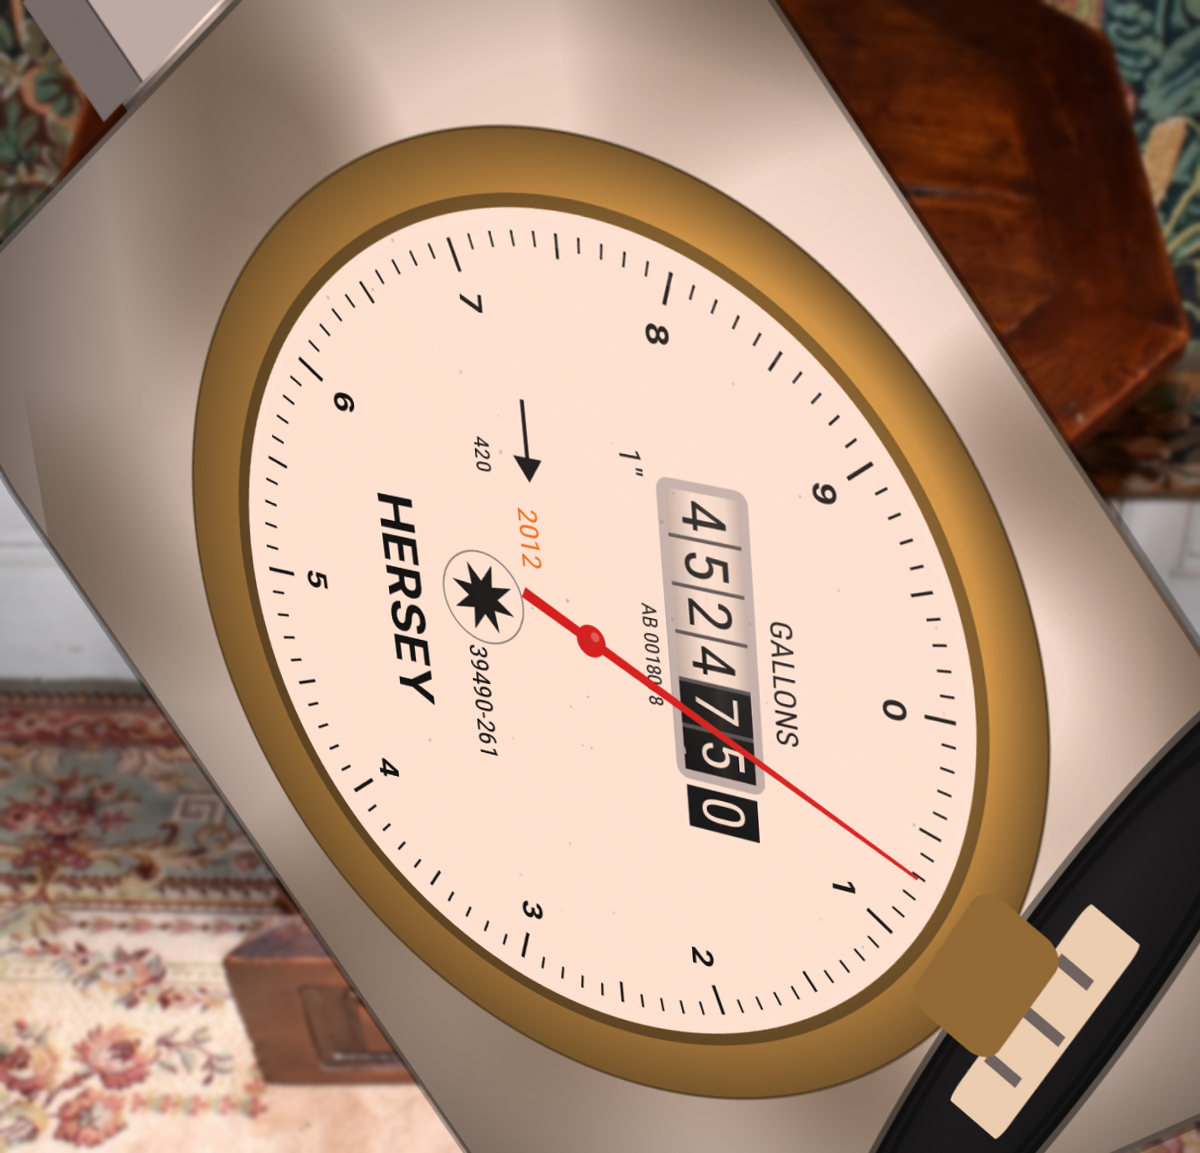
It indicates gal 4524750.7
